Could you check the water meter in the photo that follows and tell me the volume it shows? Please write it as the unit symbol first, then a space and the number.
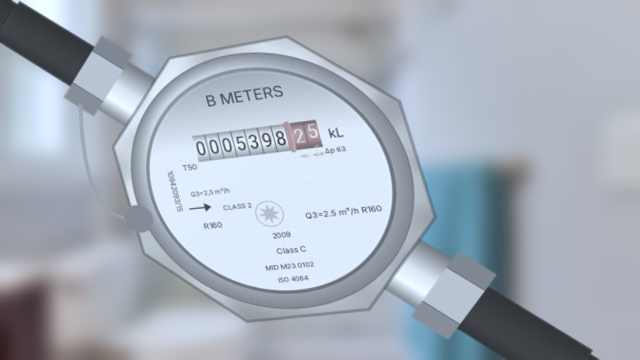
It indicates kL 5398.25
